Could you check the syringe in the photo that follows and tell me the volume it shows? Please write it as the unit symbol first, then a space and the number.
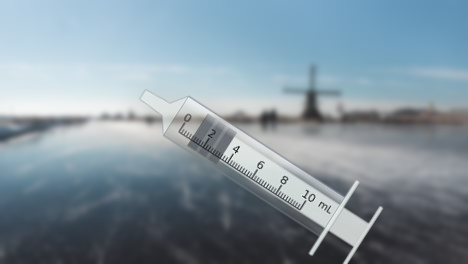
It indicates mL 1
